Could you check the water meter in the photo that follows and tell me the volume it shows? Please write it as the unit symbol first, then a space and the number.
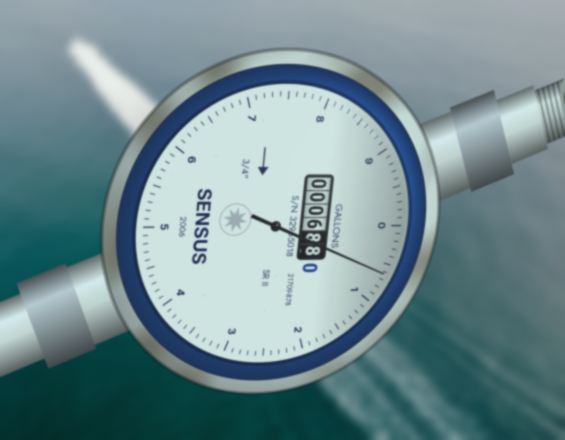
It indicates gal 6880.6
